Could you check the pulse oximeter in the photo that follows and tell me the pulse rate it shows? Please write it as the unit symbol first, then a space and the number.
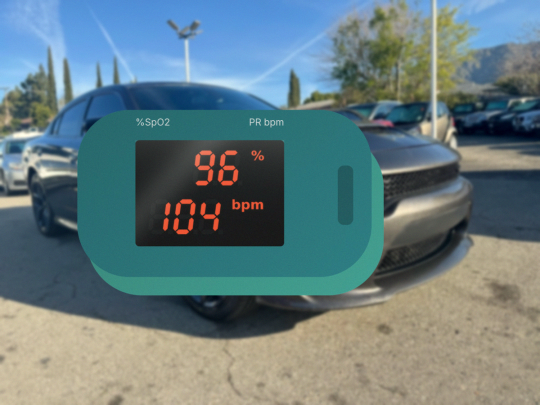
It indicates bpm 104
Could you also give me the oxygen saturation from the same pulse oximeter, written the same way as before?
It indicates % 96
